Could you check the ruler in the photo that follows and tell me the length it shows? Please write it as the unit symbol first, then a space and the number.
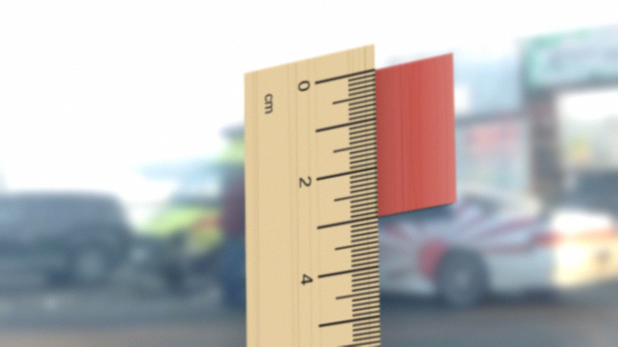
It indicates cm 3
